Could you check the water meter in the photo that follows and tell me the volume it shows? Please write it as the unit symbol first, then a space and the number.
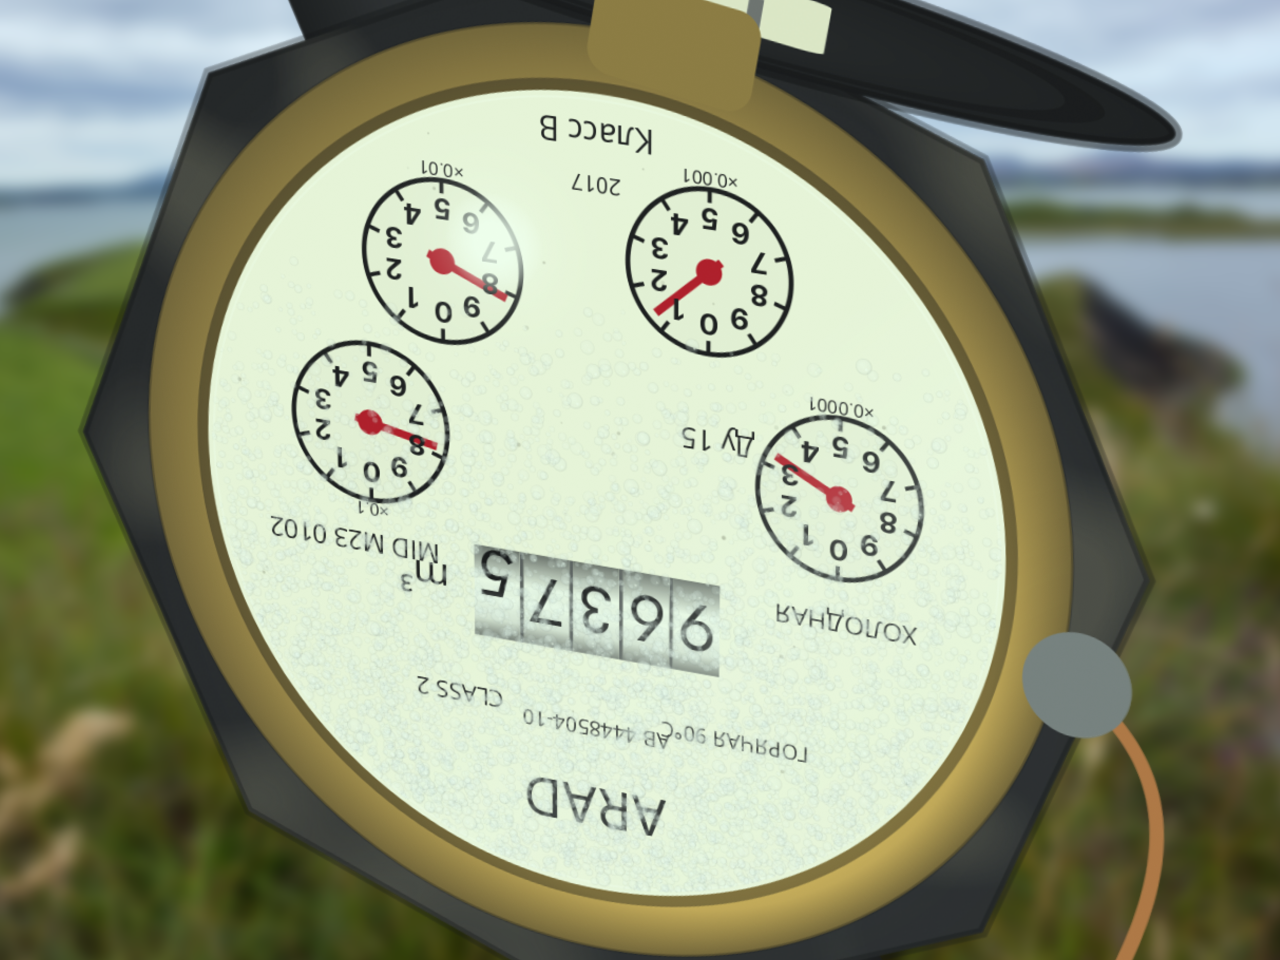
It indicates m³ 96374.7813
